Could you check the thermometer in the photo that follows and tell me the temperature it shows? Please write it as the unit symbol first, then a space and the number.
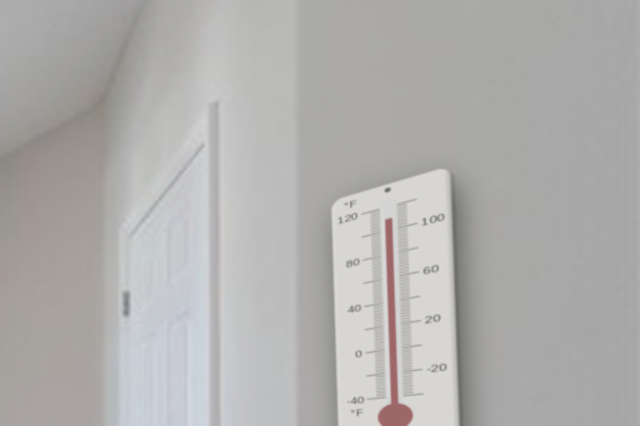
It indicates °F 110
